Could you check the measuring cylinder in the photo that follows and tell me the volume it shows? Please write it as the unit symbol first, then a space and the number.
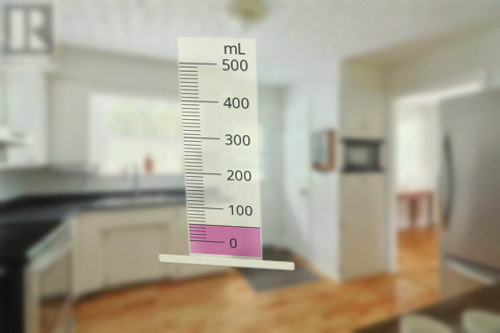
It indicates mL 50
